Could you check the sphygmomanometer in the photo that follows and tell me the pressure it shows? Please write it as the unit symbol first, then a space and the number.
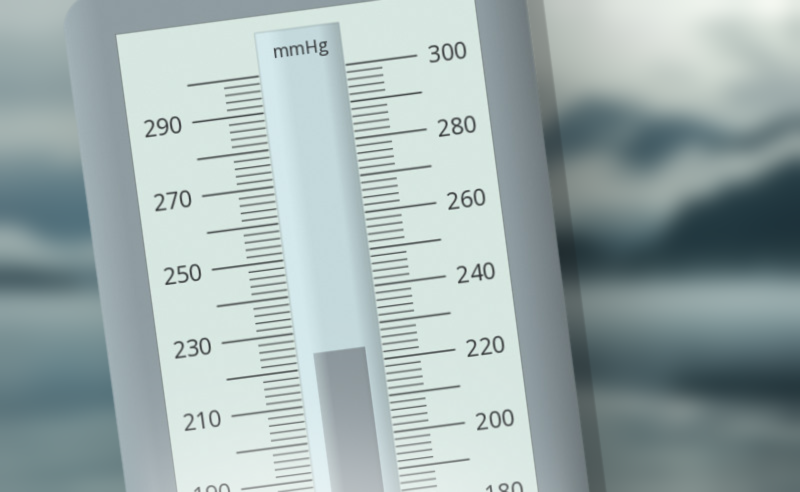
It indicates mmHg 224
